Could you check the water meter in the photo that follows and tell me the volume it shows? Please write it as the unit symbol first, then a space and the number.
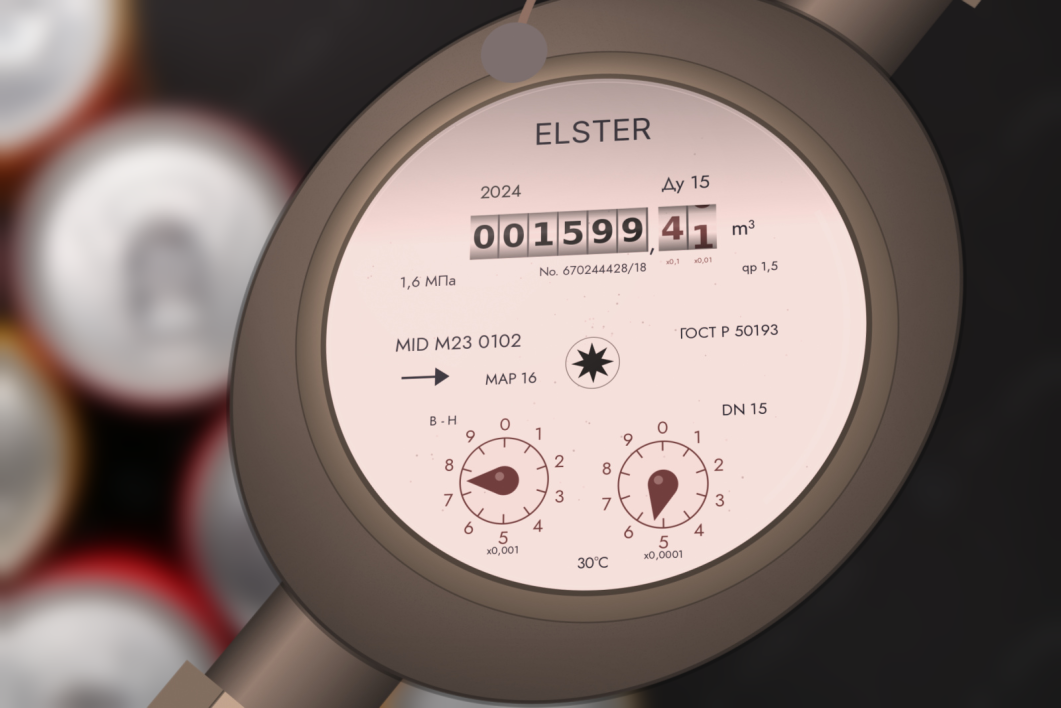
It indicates m³ 1599.4075
